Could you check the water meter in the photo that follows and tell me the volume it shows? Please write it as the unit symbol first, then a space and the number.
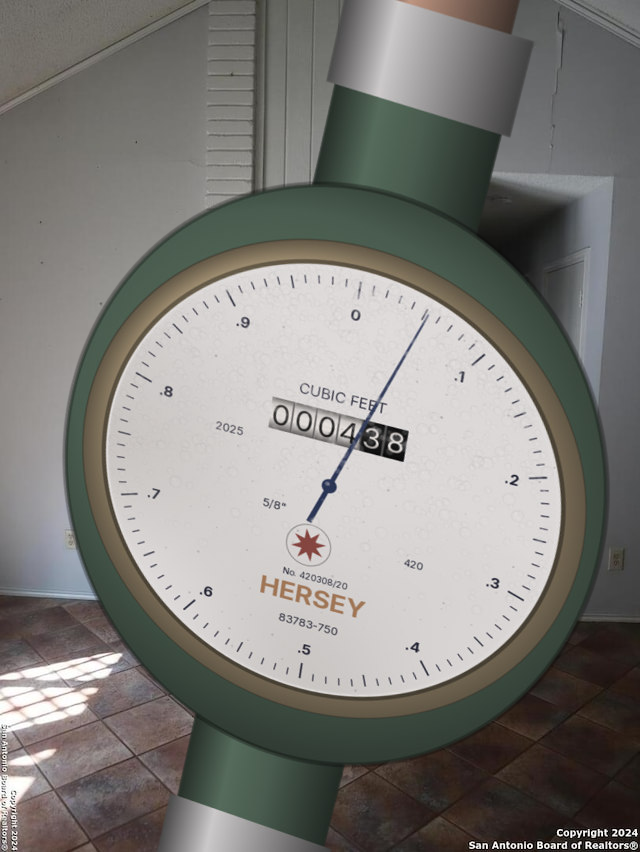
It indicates ft³ 438.05
